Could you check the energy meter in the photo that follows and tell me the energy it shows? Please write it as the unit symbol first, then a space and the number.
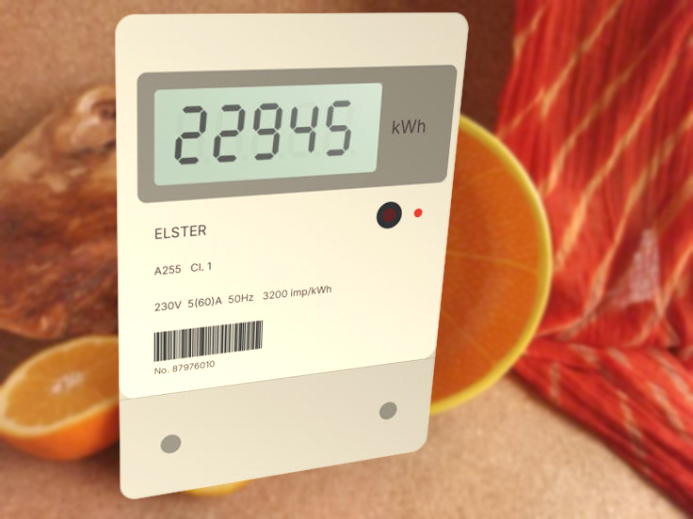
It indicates kWh 22945
